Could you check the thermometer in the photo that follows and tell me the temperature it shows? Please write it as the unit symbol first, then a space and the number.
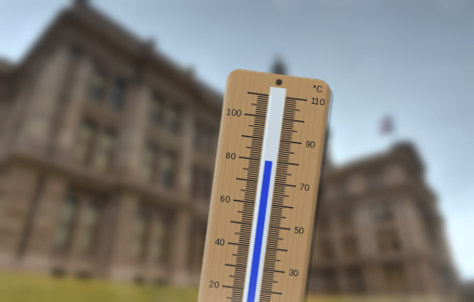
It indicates °C 80
